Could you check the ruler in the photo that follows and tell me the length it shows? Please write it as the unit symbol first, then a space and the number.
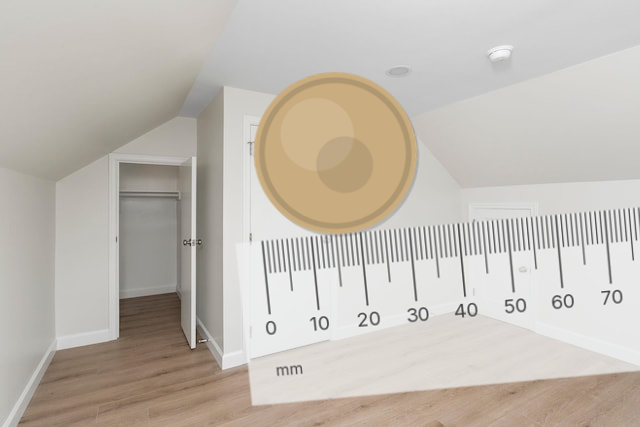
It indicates mm 33
